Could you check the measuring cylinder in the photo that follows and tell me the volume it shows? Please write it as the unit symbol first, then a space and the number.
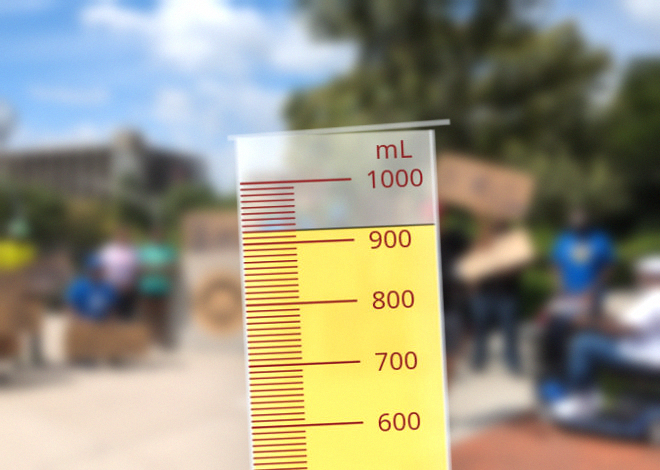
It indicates mL 920
